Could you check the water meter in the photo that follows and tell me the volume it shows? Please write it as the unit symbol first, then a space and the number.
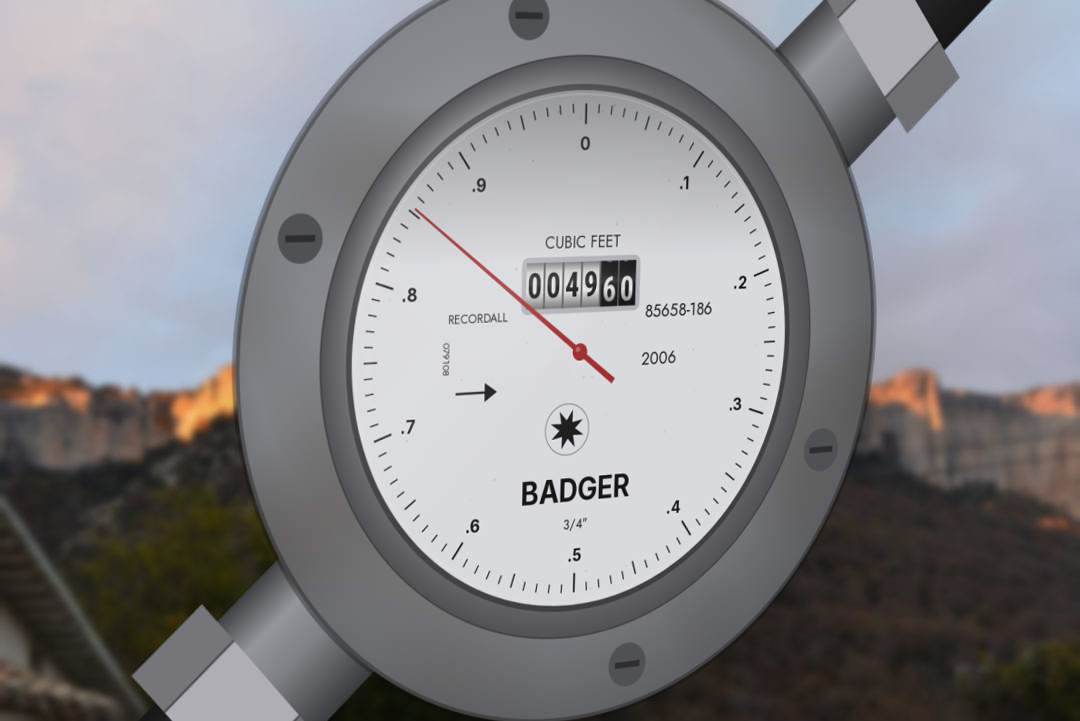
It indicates ft³ 4959.85
